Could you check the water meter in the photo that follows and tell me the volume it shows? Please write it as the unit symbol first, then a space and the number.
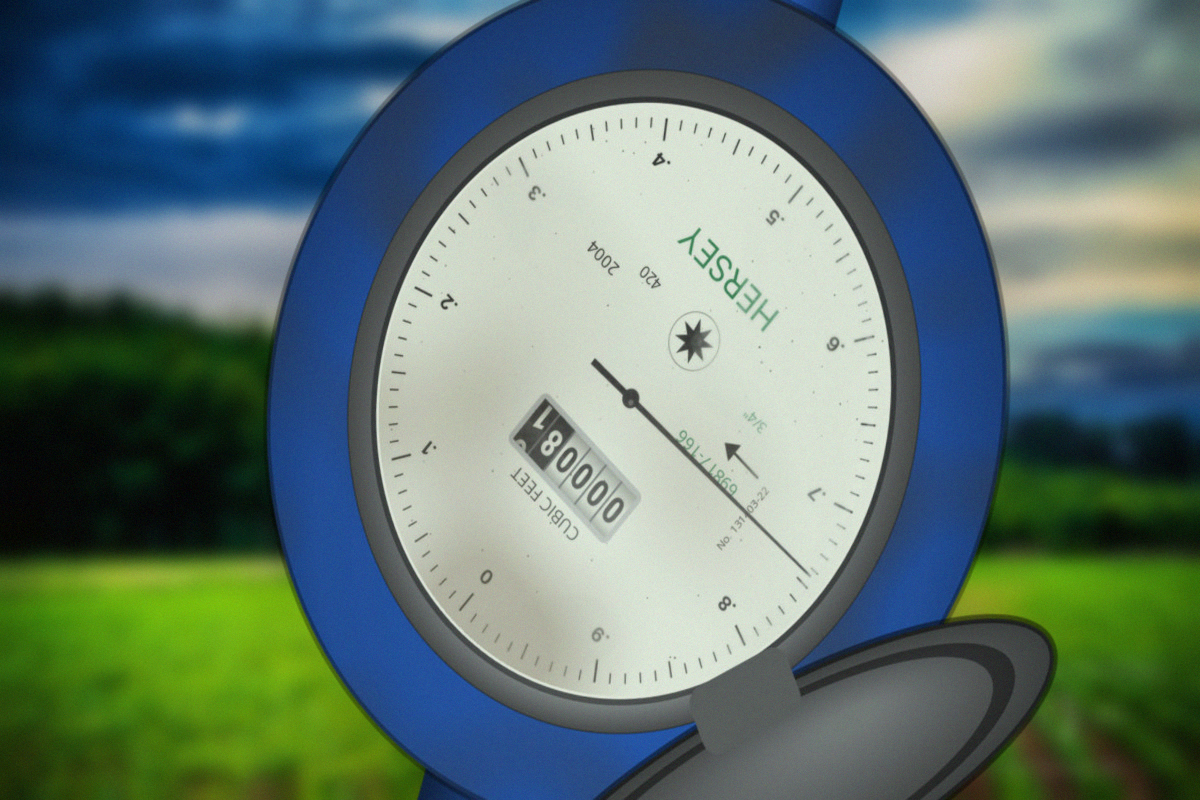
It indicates ft³ 80.74
